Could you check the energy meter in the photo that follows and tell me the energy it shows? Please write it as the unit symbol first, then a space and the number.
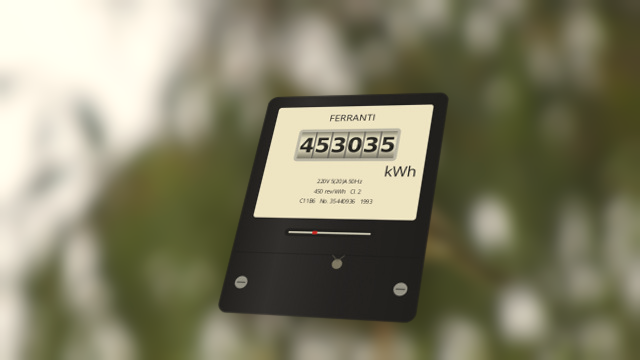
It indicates kWh 453035
